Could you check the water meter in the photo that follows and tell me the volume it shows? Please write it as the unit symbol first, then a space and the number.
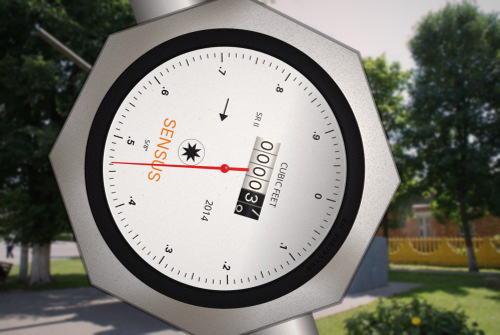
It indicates ft³ 37.46
